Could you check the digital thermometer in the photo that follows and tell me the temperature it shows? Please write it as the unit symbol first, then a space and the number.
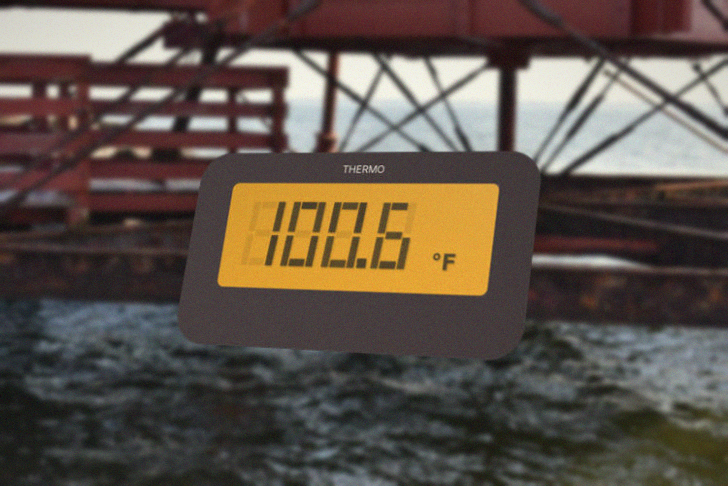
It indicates °F 100.6
